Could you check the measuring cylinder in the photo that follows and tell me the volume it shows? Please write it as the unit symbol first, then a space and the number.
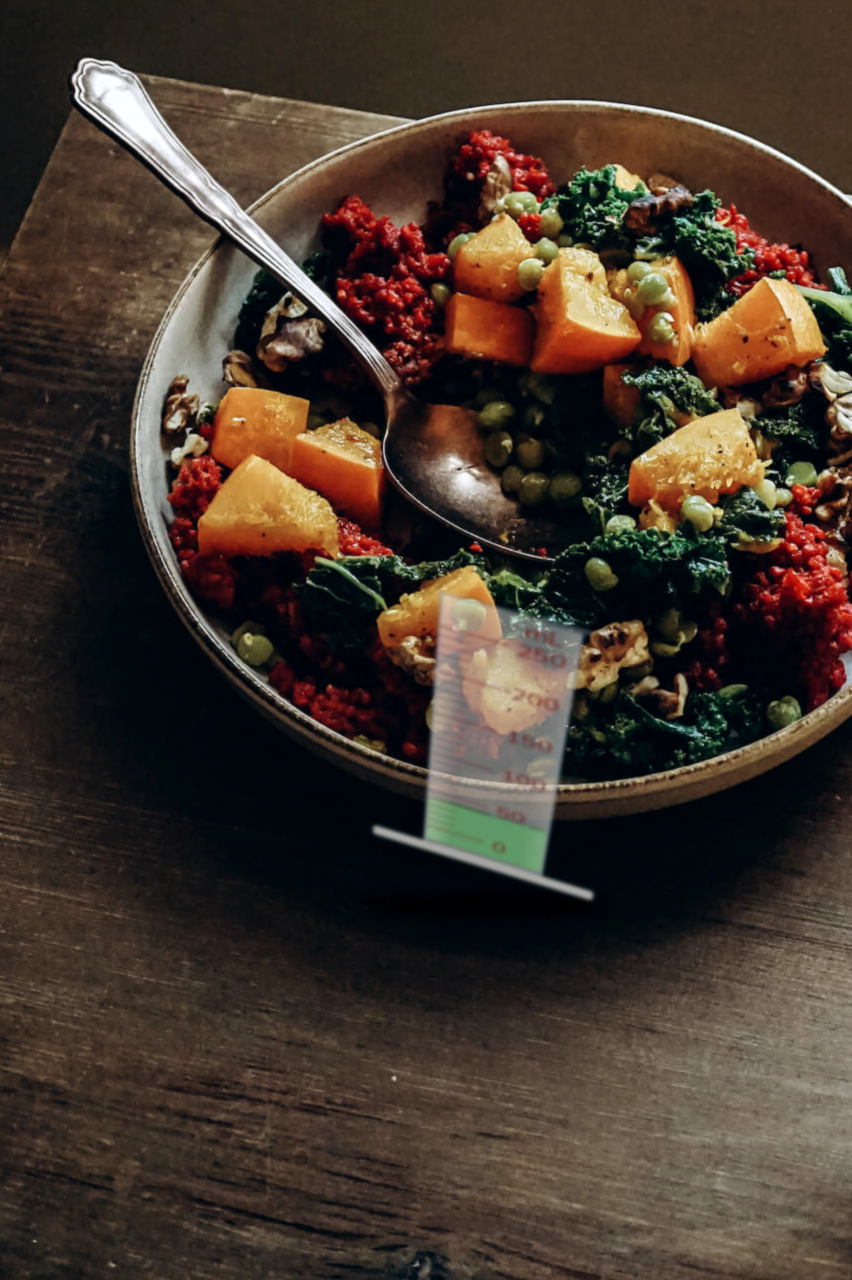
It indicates mL 40
